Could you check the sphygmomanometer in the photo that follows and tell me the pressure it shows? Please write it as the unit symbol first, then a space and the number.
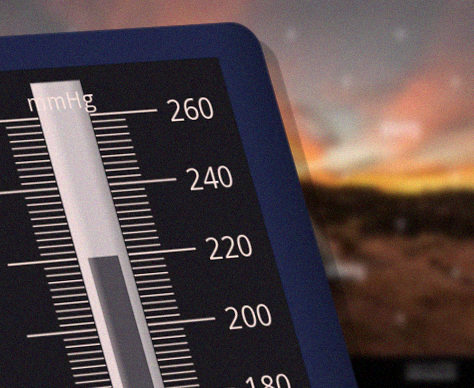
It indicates mmHg 220
